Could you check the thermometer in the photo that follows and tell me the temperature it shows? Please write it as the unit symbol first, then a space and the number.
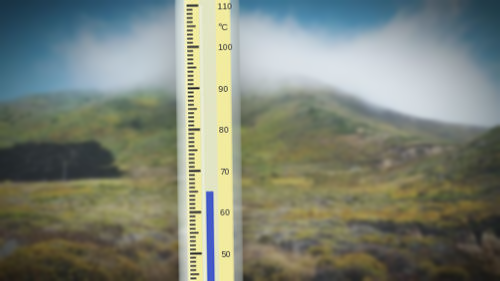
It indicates °C 65
